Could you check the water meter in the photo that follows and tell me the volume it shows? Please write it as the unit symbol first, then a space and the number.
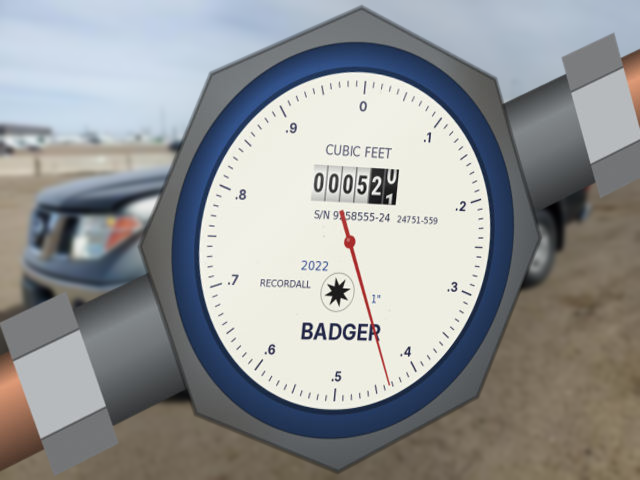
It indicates ft³ 520.43
